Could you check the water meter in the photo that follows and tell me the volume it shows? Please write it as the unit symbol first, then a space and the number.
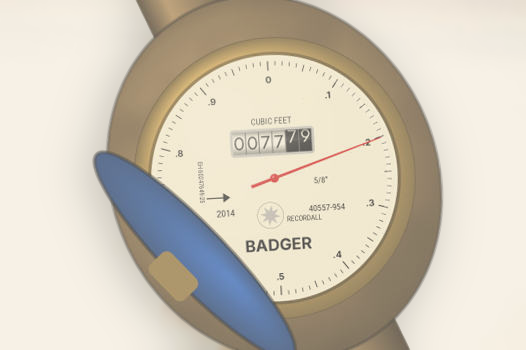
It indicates ft³ 7779.20
